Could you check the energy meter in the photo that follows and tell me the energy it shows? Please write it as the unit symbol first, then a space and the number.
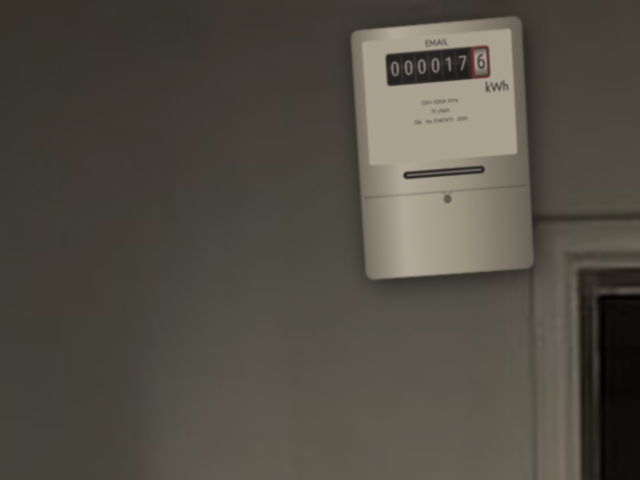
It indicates kWh 17.6
